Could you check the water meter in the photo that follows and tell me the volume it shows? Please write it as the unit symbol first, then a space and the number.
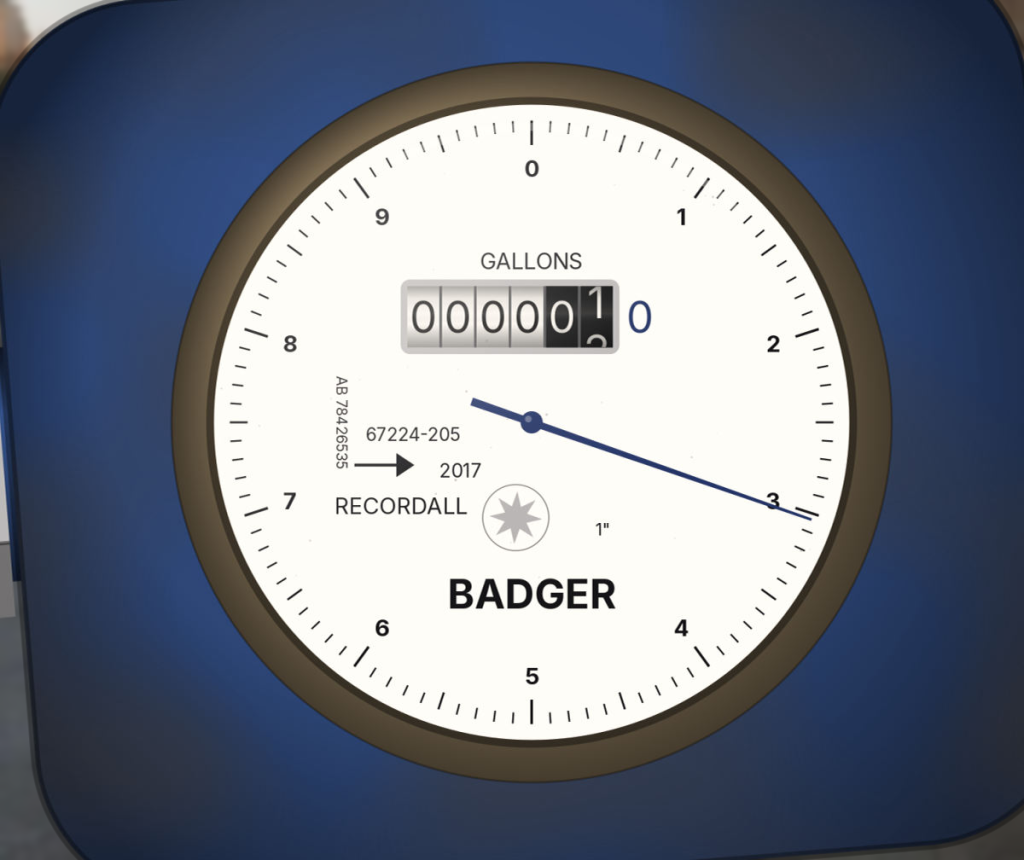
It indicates gal 13.0
